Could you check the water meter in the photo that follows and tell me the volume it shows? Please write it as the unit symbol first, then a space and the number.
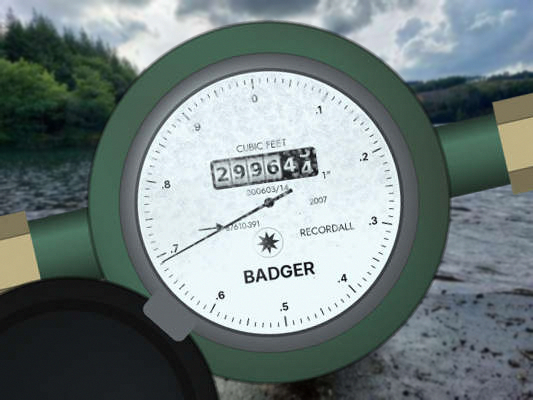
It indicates ft³ 299643.69
